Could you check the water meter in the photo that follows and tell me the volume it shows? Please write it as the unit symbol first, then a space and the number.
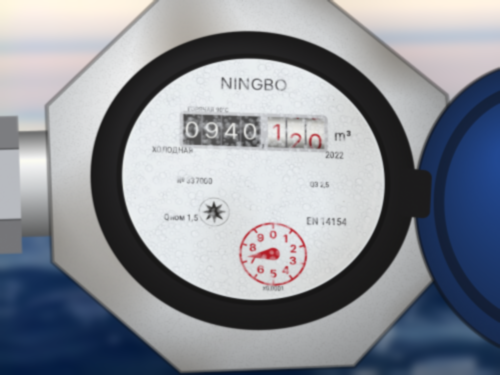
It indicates m³ 940.1197
